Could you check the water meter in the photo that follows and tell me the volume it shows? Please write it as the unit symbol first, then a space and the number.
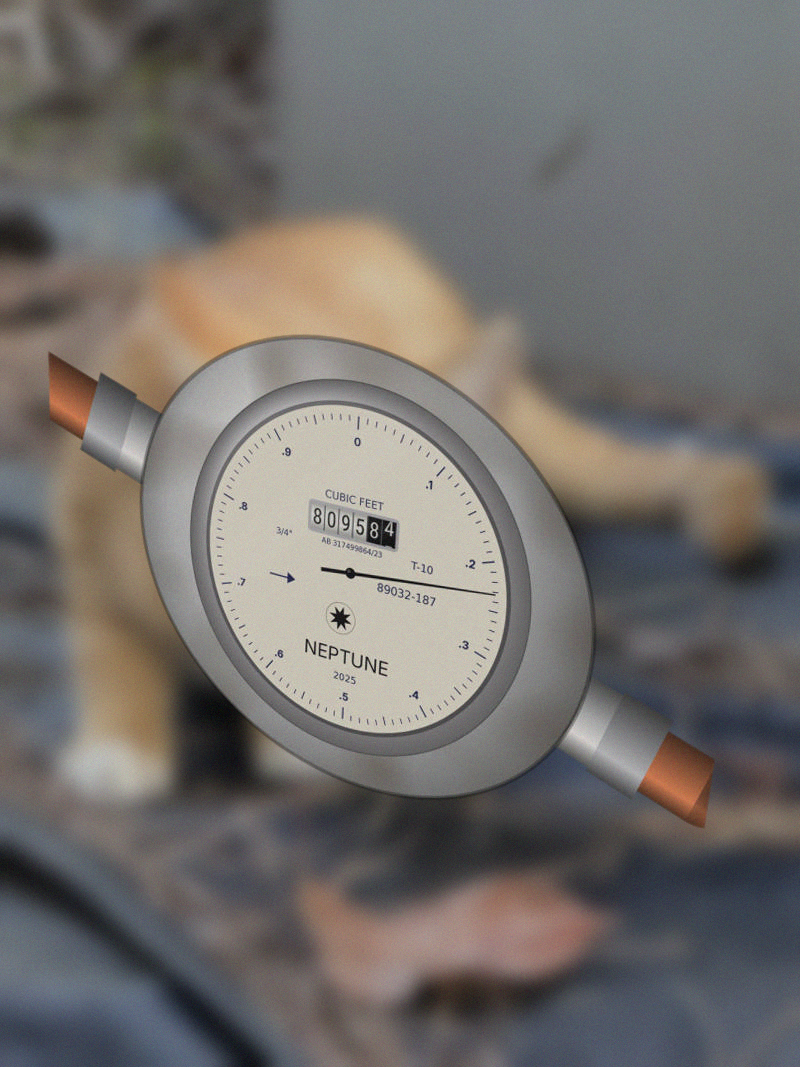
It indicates ft³ 809584.23
